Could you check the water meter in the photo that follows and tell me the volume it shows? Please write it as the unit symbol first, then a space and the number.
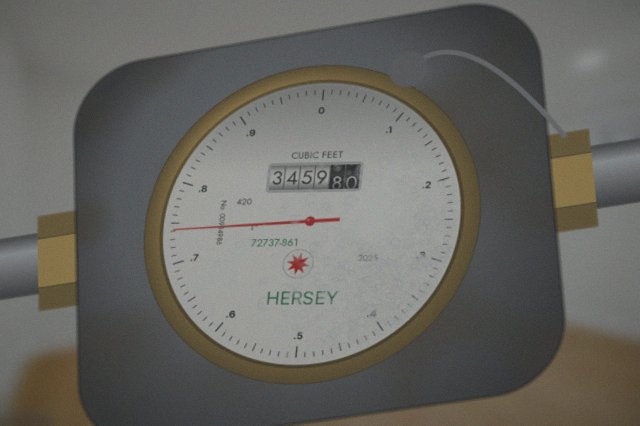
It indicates ft³ 345979.74
